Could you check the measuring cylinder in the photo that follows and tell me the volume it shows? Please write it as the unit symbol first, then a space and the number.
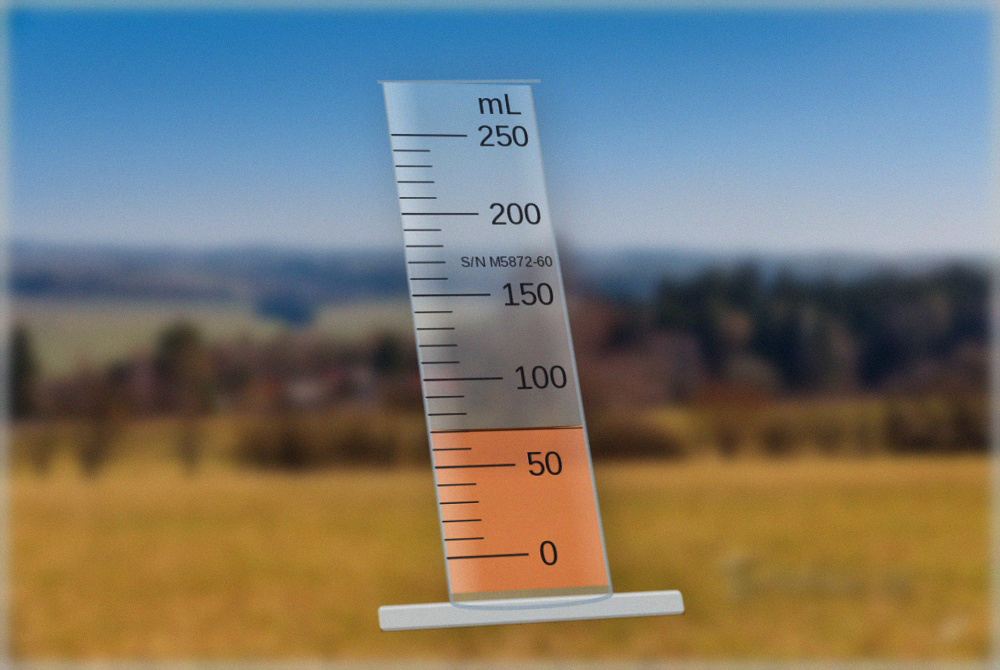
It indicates mL 70
